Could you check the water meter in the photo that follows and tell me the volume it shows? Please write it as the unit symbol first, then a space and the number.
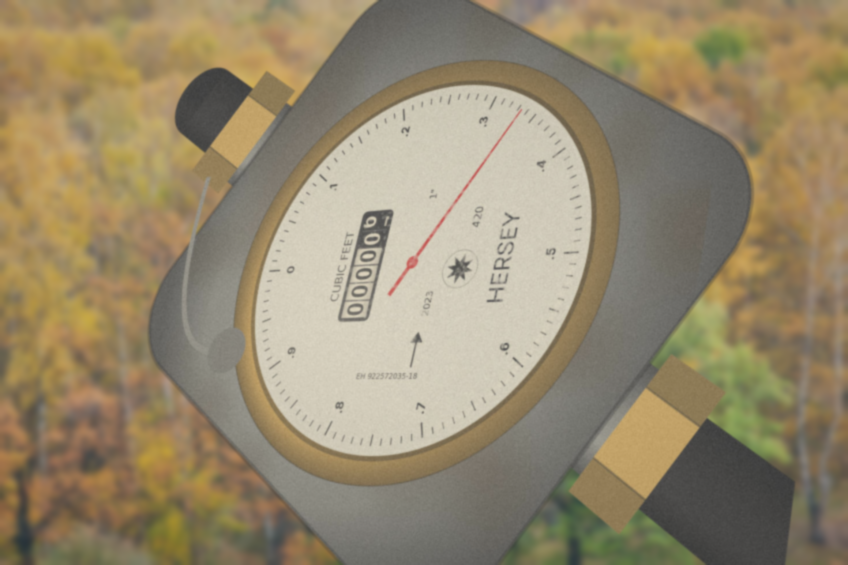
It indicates ft³ 6.33
